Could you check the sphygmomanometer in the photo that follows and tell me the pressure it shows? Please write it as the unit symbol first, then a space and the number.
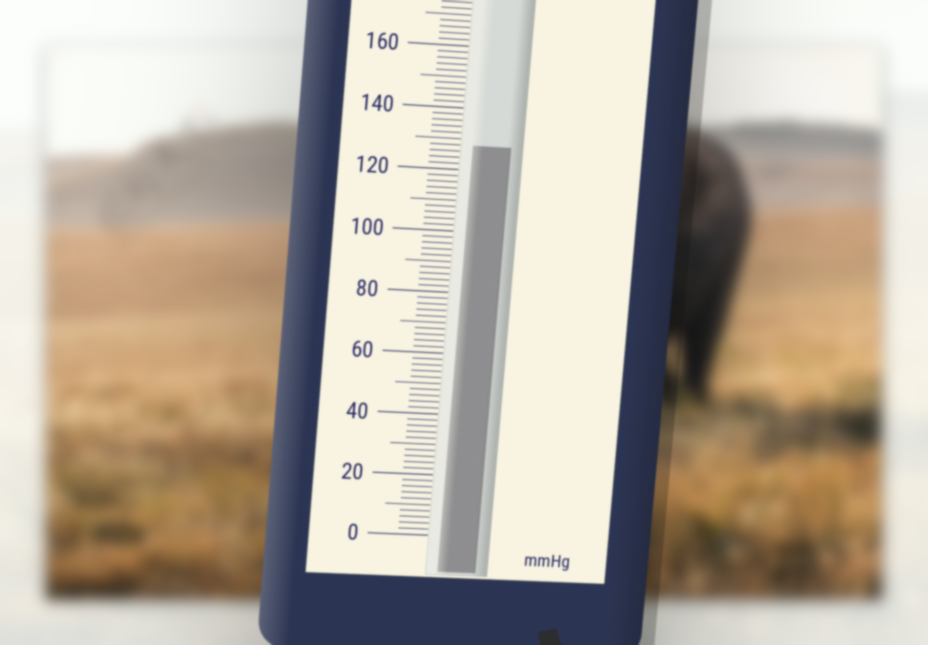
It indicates mmHg 128
